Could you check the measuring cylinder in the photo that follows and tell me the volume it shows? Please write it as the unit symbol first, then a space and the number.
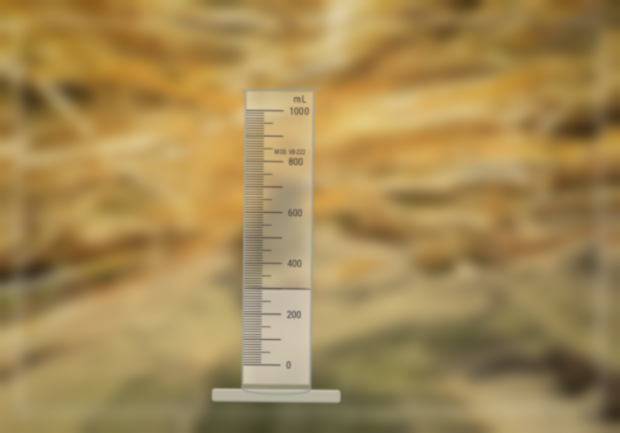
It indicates mL 300
